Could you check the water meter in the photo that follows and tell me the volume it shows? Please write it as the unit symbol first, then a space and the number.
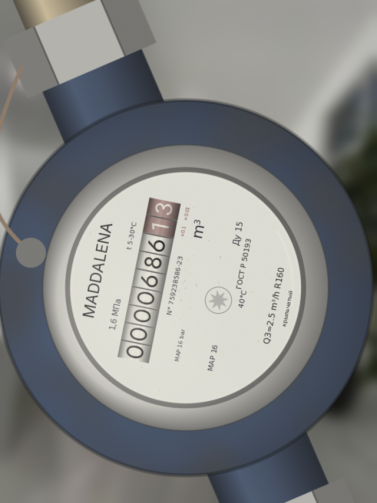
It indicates m³ 686.13
